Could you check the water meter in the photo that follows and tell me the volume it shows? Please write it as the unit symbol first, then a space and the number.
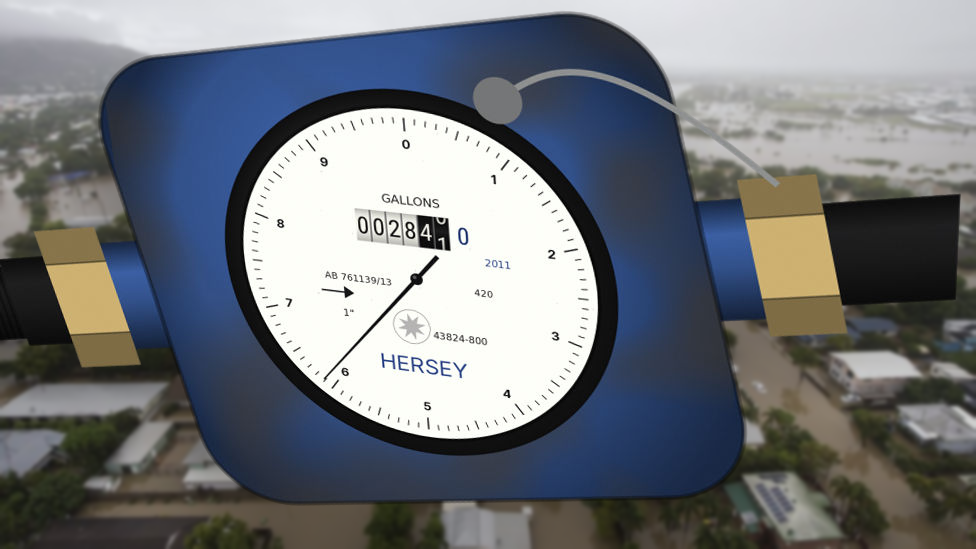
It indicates gal 28406.1
